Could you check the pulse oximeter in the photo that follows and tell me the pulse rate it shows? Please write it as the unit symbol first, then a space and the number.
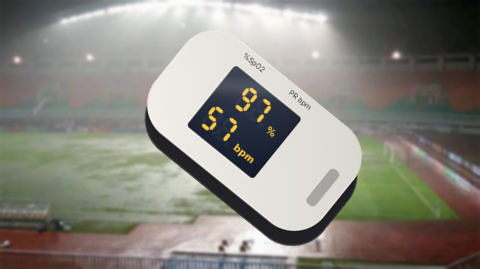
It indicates bpm 57
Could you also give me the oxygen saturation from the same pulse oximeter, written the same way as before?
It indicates % 97
